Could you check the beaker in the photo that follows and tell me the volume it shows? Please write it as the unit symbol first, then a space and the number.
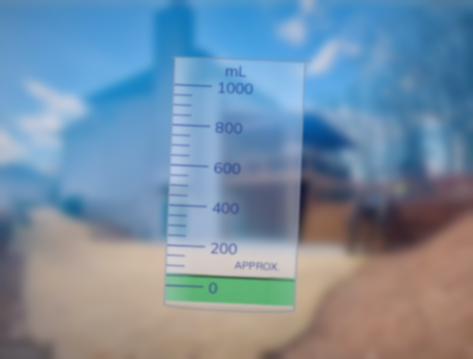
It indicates mL 50
